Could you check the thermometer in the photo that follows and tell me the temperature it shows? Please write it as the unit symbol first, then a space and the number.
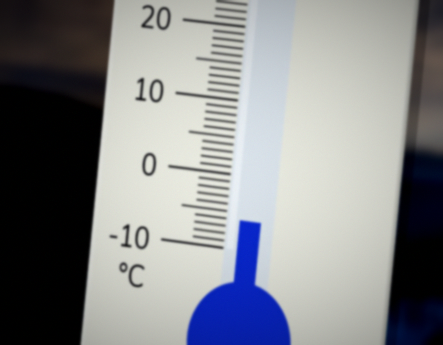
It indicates °C -6
